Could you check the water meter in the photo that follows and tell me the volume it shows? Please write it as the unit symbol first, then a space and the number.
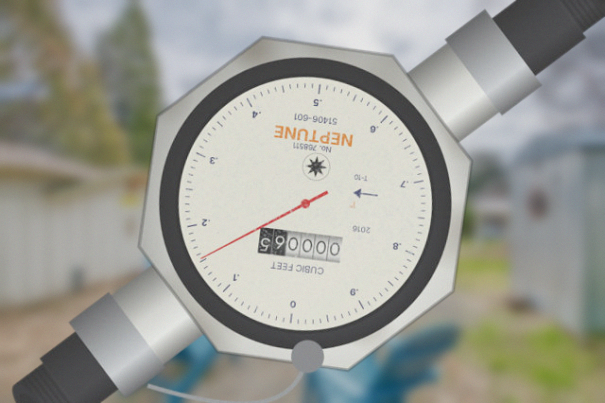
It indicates ft³ 65.15
